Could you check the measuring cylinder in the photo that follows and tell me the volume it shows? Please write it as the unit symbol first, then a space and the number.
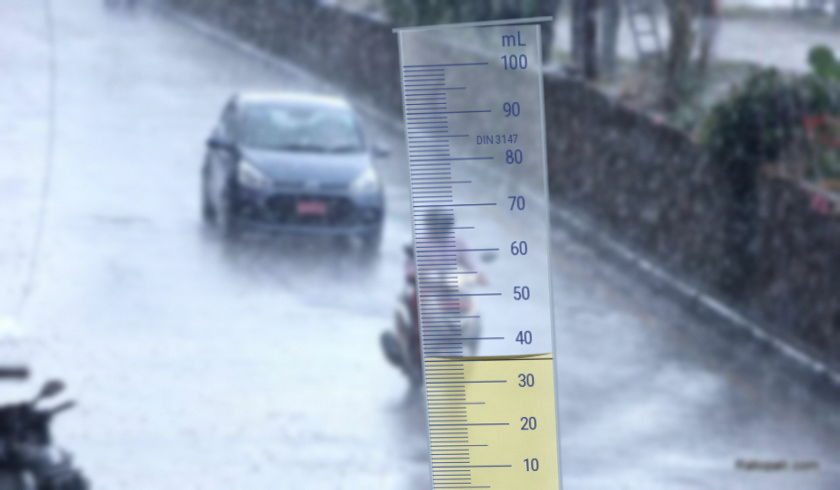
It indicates mL 35
